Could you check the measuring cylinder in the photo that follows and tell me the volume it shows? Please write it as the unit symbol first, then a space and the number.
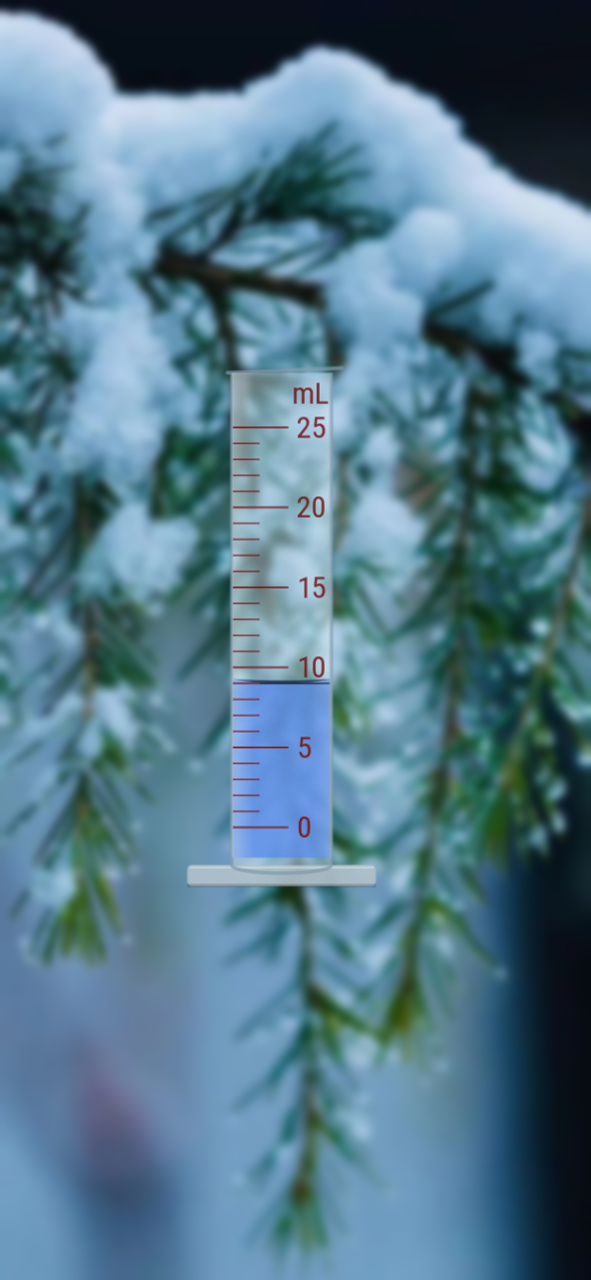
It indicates mL 9
